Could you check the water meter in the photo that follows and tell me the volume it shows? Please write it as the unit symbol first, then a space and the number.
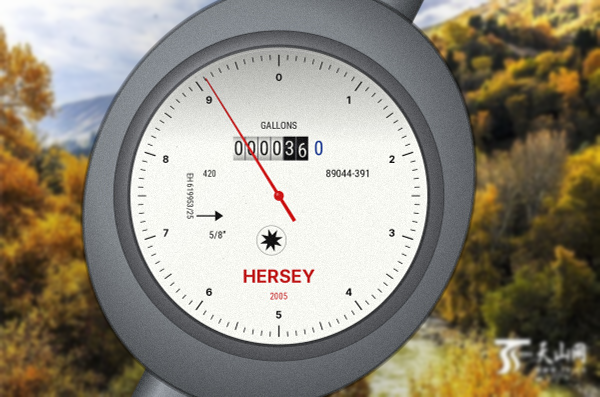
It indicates gal 359.1
